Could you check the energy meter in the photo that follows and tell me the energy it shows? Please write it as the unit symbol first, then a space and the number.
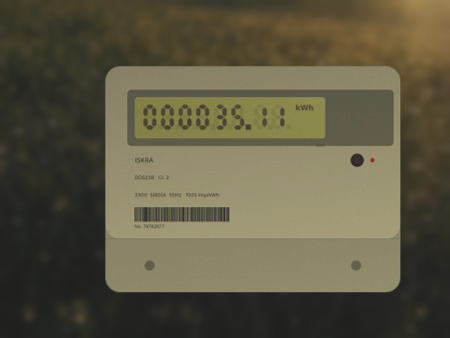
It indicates kWh 35.11
